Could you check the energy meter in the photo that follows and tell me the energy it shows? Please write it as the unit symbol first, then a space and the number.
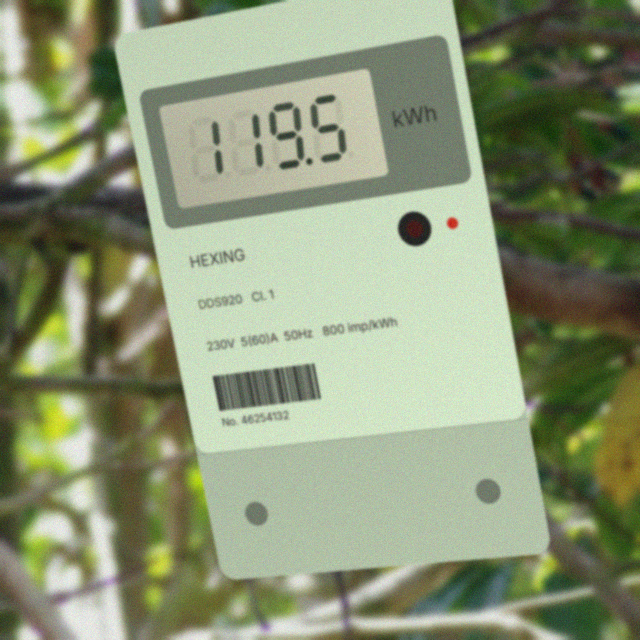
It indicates kWh 119.5
